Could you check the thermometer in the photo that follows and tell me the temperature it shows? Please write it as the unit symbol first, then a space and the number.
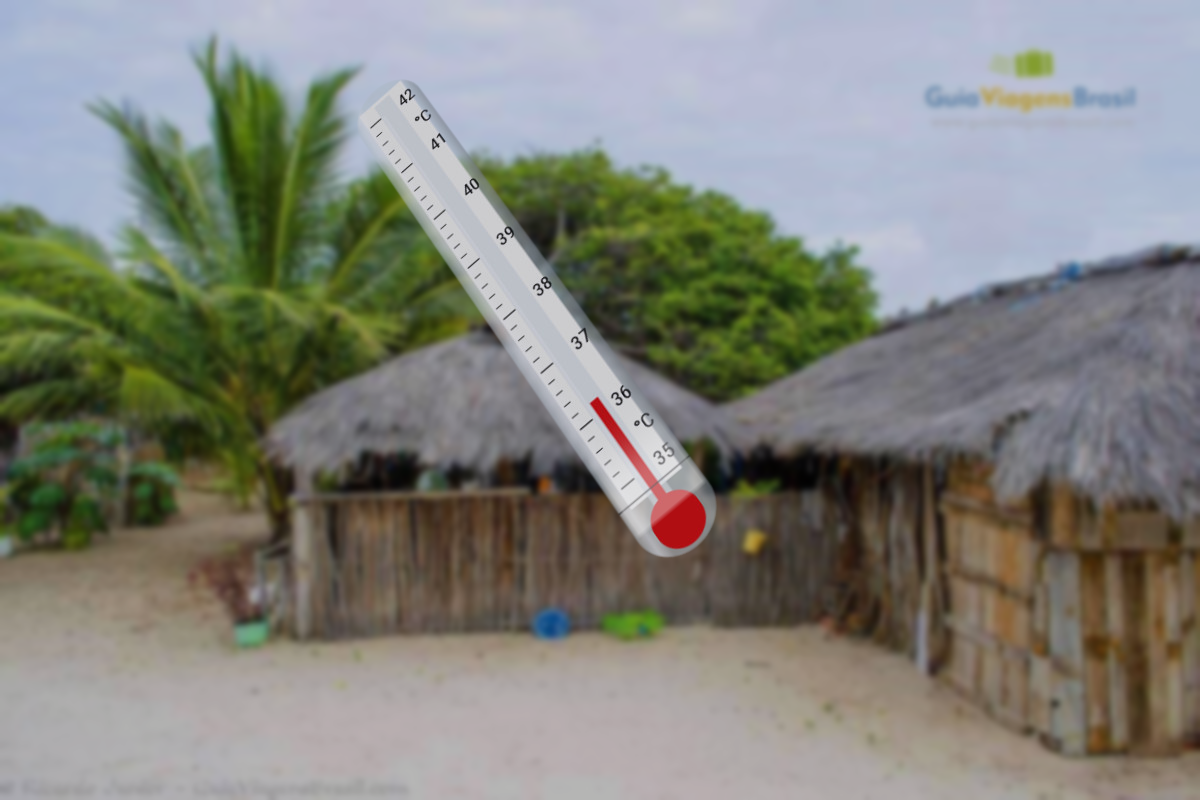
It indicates °C 36.2
